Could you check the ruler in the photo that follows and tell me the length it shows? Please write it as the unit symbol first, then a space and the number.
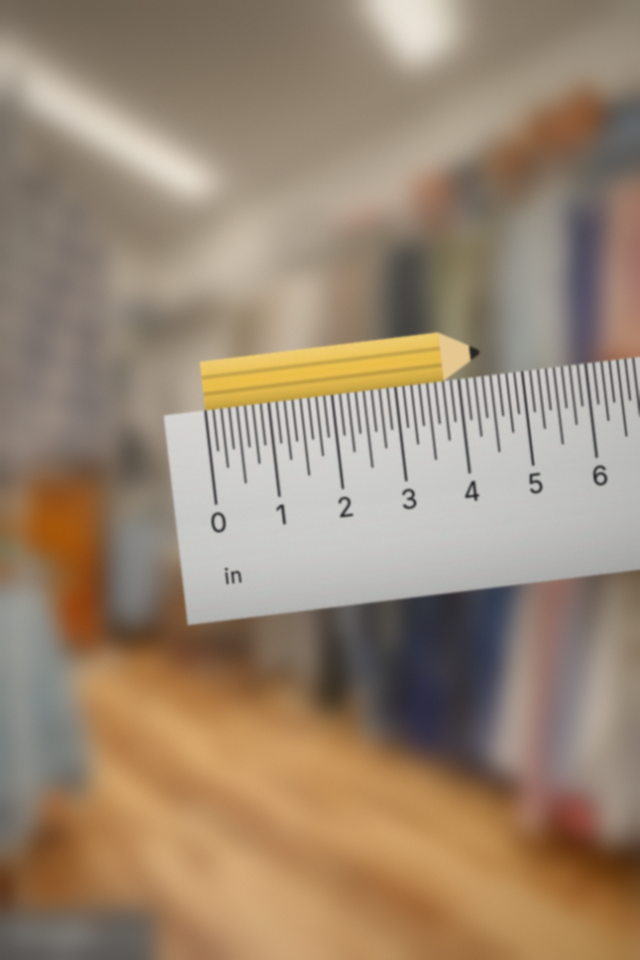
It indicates in 4.375
